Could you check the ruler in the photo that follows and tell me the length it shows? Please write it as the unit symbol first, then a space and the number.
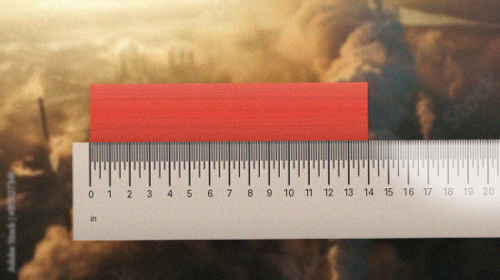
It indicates in 14
